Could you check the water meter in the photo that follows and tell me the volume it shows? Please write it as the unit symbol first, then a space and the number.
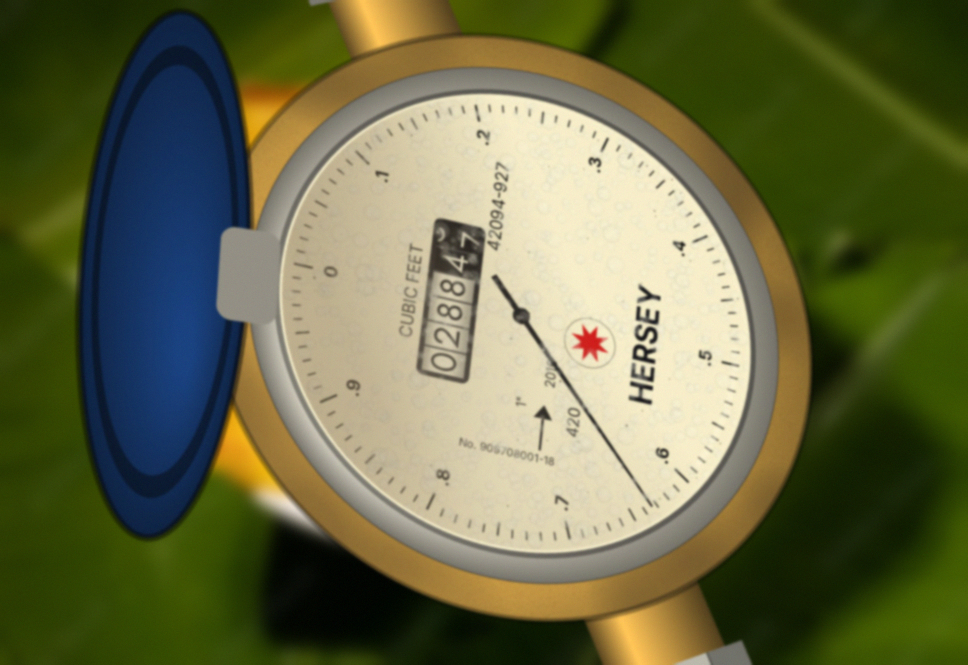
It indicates ft³ 28846.63
